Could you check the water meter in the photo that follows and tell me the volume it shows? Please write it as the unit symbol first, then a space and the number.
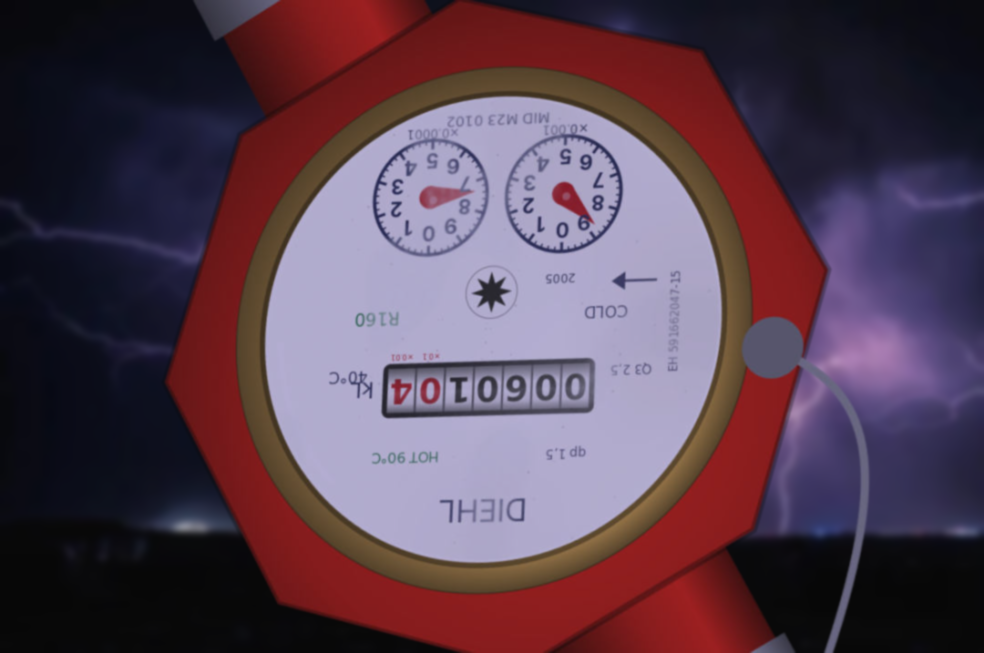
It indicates kL 601.0487
